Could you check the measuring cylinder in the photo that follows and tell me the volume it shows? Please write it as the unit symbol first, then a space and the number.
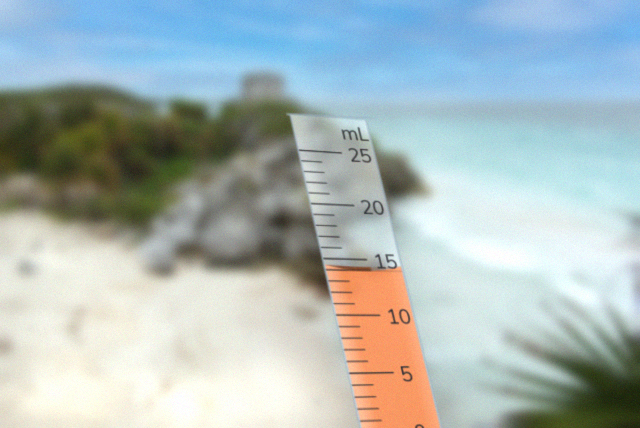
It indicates mL 14
